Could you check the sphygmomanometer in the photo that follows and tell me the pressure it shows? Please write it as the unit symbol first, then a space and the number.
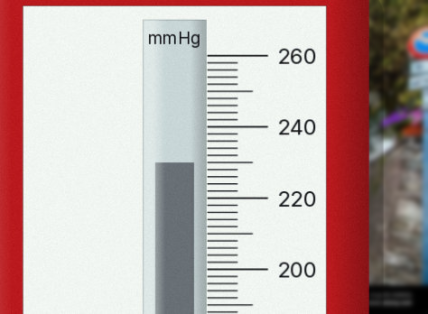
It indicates mmHg 230
